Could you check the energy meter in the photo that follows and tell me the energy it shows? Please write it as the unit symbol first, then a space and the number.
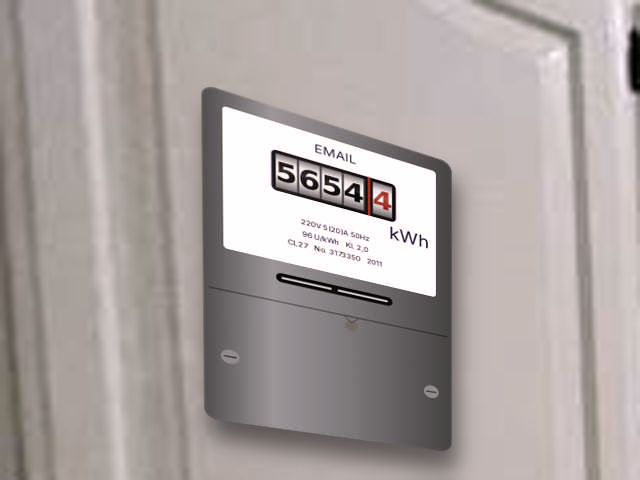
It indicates kWh 5654.4
